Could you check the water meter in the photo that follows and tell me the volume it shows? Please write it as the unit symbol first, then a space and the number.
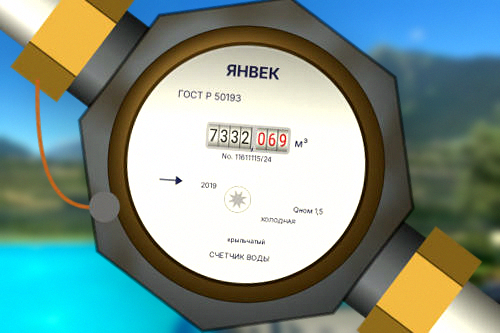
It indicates m³ 7332.069
